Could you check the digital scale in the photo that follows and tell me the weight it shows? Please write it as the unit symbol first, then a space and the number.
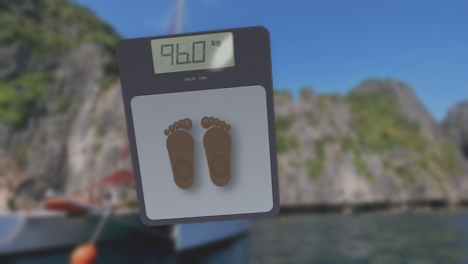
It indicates kg 96.0
